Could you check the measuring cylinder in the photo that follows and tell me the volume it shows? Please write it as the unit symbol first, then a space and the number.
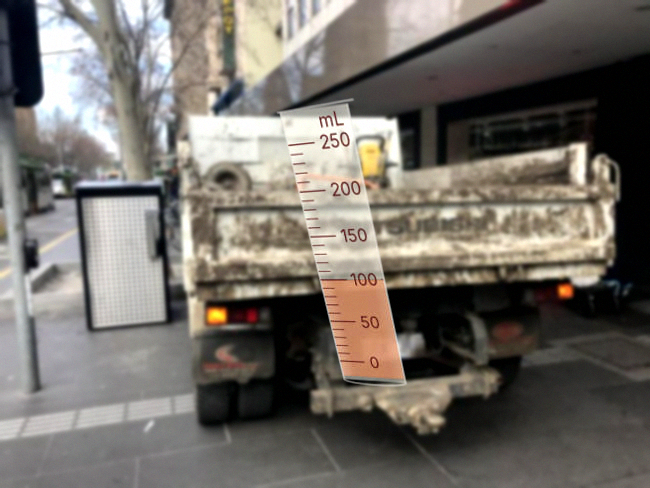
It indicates mL 100
